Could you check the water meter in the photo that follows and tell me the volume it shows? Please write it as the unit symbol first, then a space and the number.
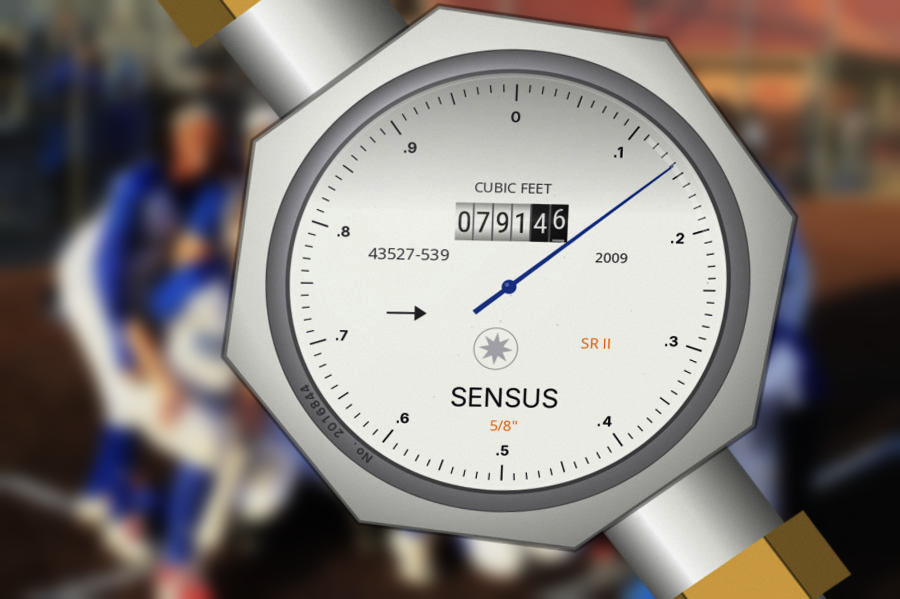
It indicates ft³ 79146.14
